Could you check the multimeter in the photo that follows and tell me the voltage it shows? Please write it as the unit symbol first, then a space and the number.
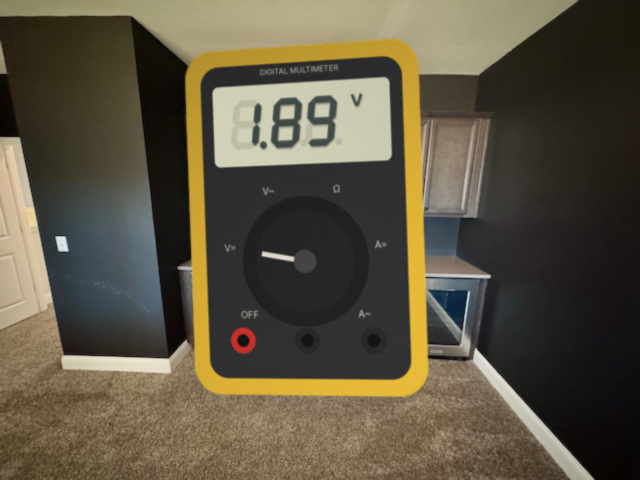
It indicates V 1.89
